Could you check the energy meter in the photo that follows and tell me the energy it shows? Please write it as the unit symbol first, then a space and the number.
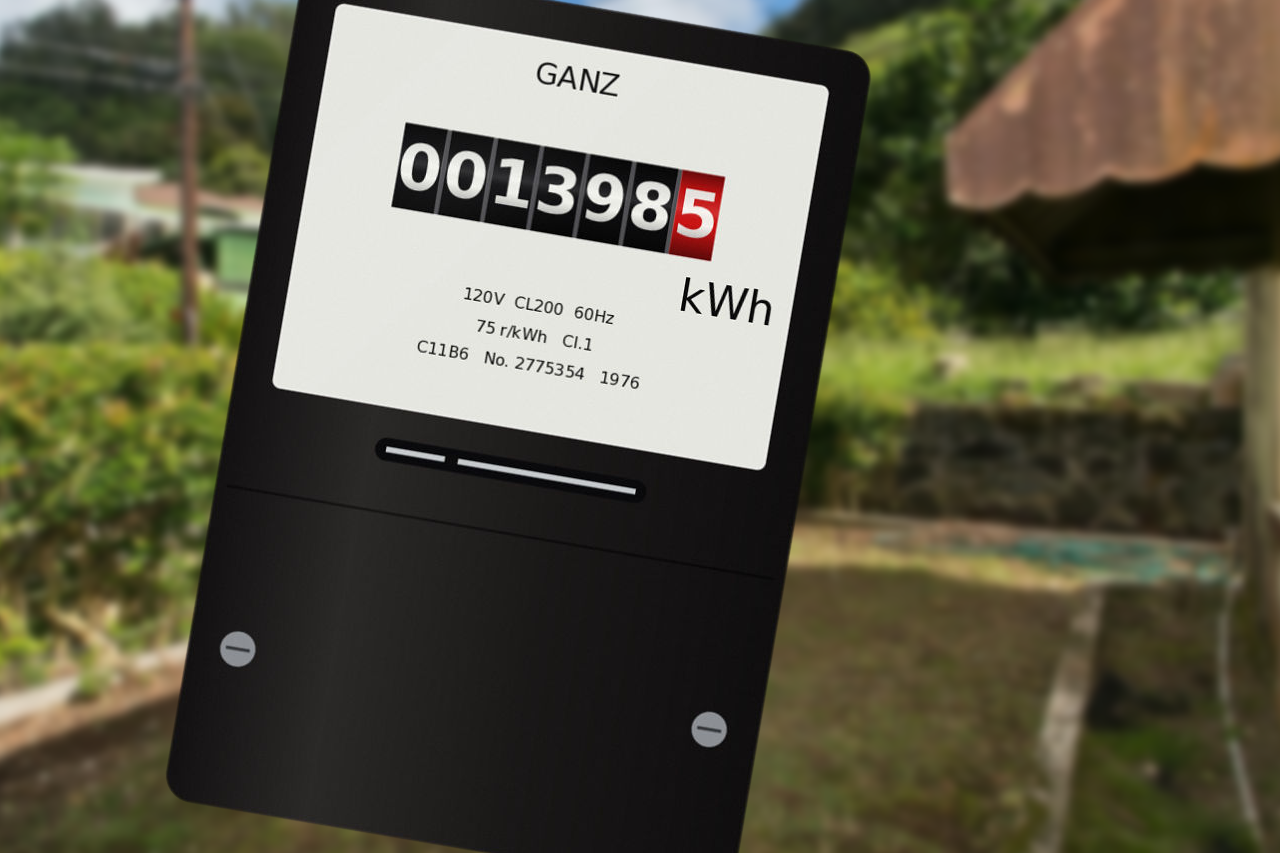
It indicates kWh 1398.5
